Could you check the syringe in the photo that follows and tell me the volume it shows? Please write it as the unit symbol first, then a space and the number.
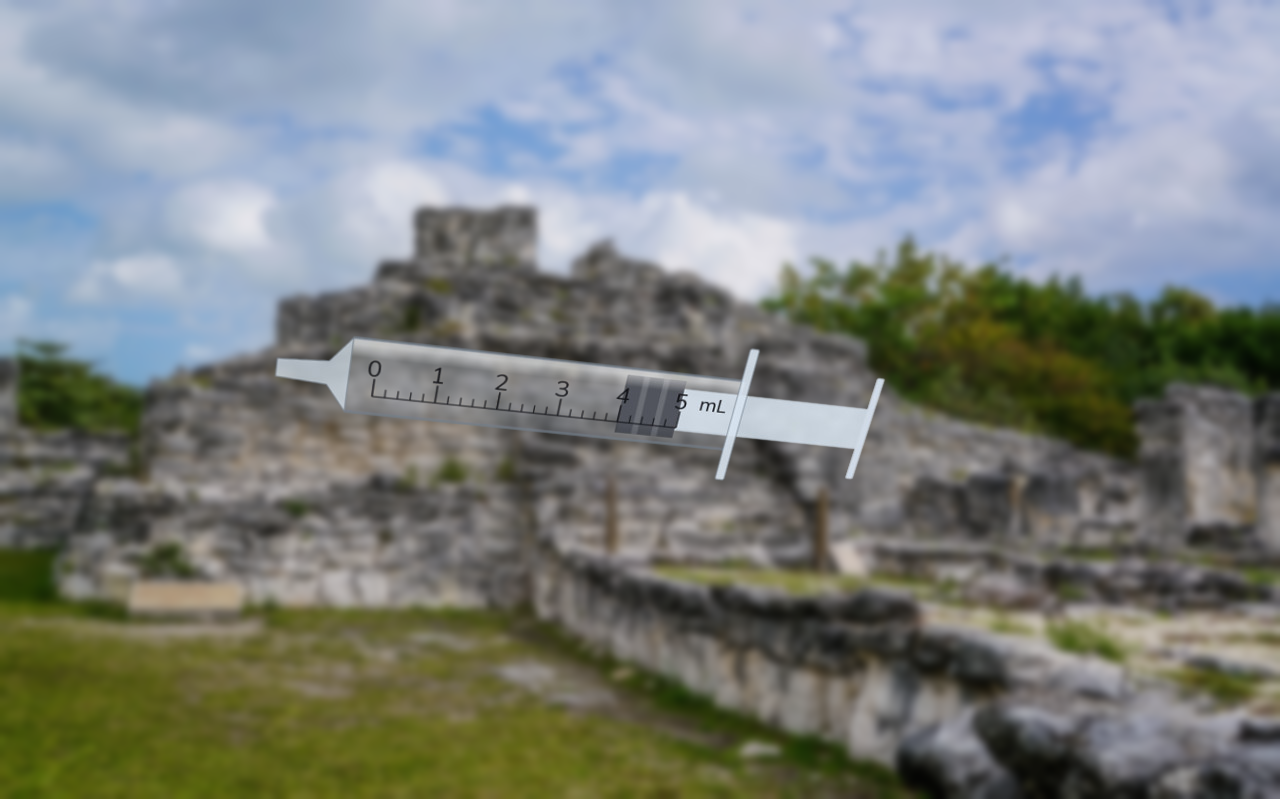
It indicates mL 4
